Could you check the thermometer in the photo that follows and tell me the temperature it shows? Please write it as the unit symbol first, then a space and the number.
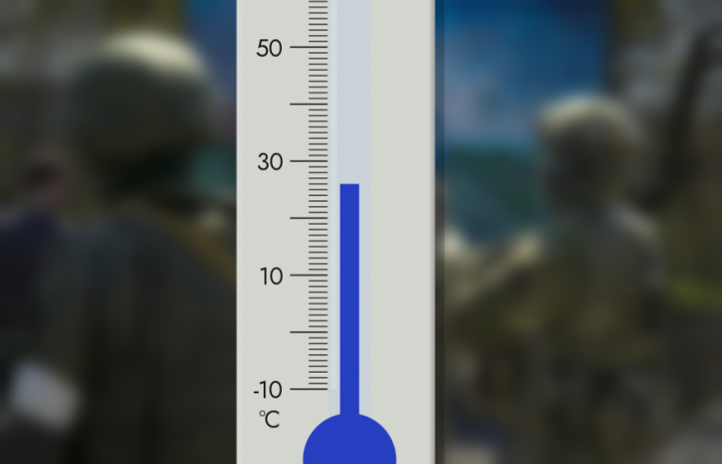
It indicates °C 26
